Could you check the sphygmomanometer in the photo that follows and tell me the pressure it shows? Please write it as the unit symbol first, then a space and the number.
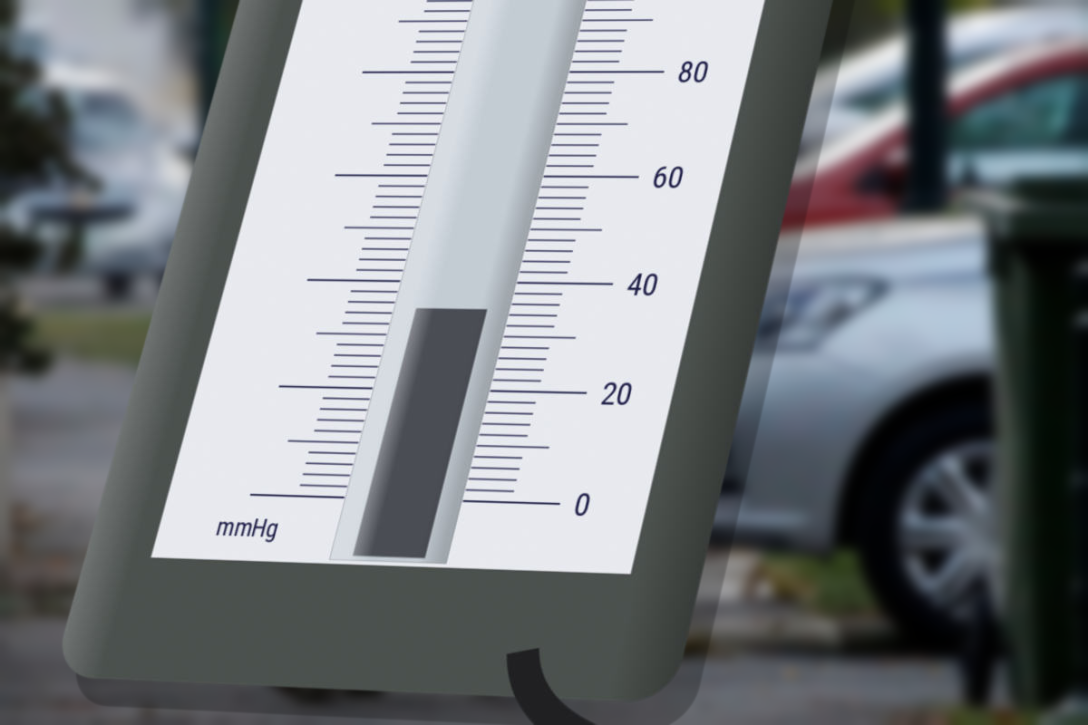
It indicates mmHg 35
